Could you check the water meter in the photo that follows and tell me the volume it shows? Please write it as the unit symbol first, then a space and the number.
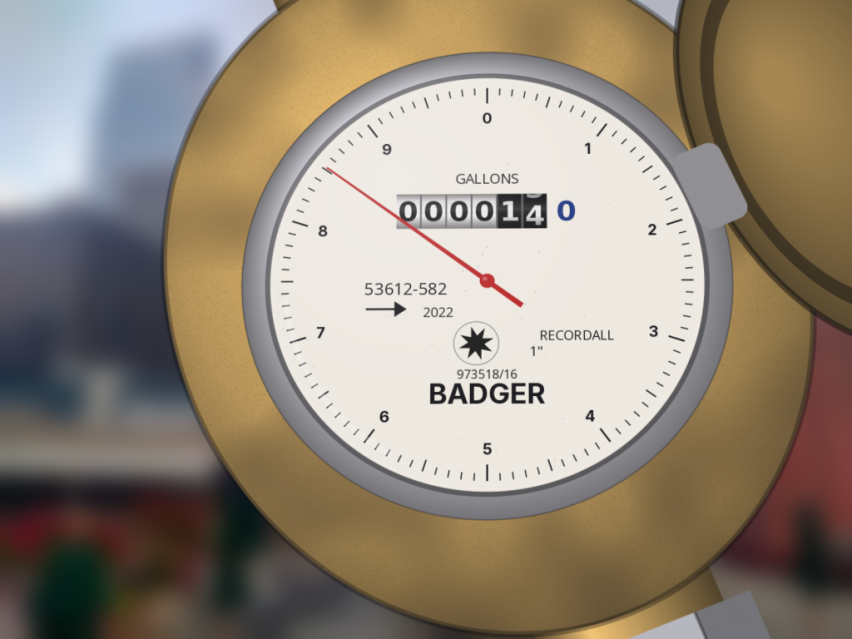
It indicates gal 138.5
